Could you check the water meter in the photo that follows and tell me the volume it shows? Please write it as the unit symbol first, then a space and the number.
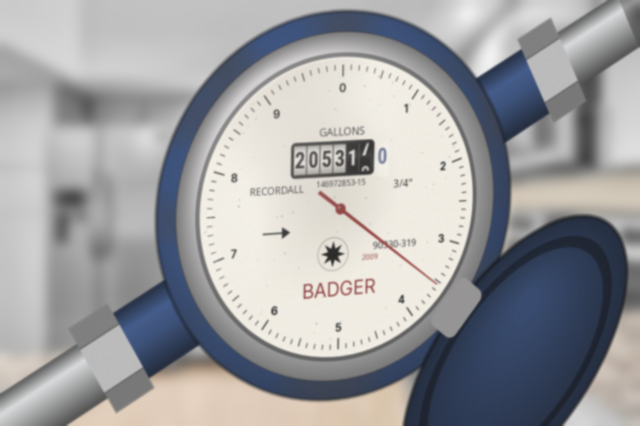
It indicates gal 2053173.5
